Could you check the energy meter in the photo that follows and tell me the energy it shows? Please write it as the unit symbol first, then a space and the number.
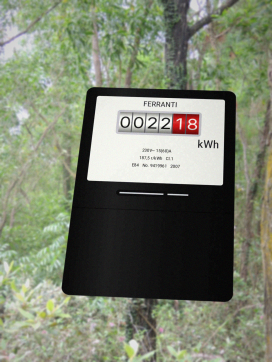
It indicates kWh 22.18
